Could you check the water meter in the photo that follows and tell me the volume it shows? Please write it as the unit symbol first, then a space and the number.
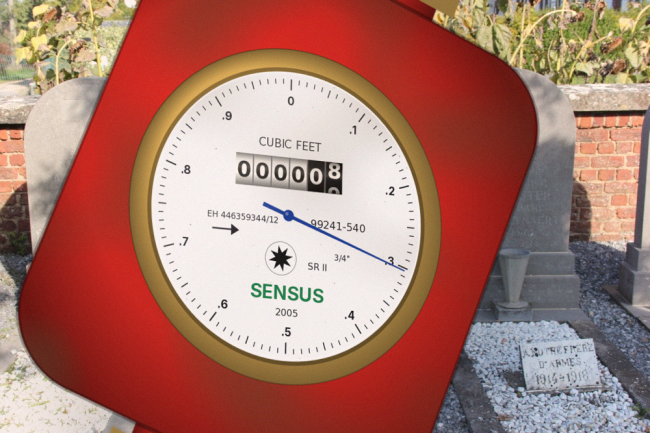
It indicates ft³ 8.30
